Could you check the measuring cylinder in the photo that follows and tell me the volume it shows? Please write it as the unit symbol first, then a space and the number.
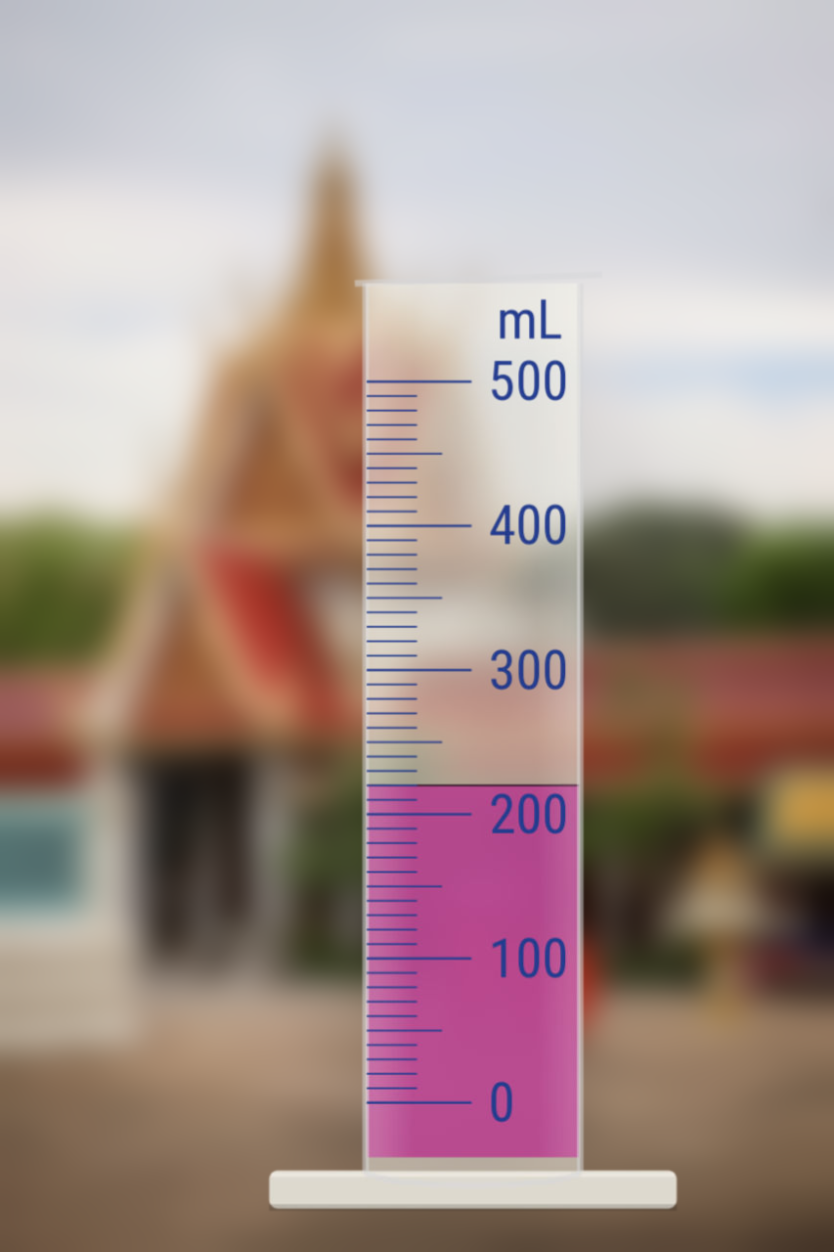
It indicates mL 220
